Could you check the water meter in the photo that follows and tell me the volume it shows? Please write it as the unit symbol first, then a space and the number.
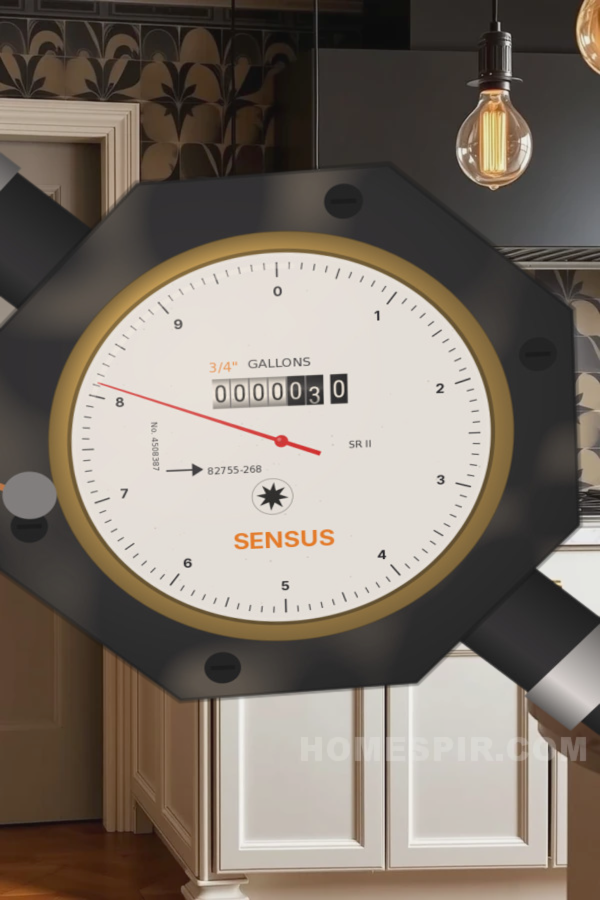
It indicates gal 28.1
